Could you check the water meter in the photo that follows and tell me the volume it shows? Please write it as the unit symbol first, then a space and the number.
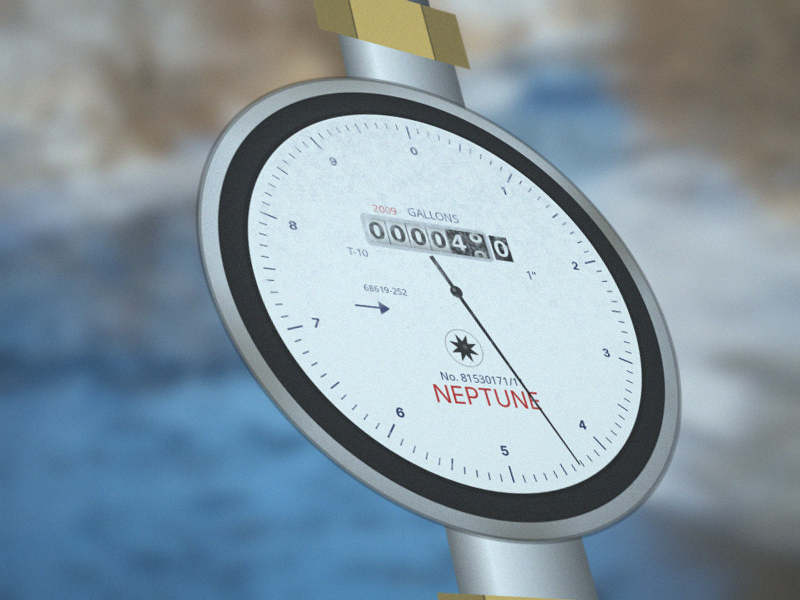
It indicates gal 484.3
